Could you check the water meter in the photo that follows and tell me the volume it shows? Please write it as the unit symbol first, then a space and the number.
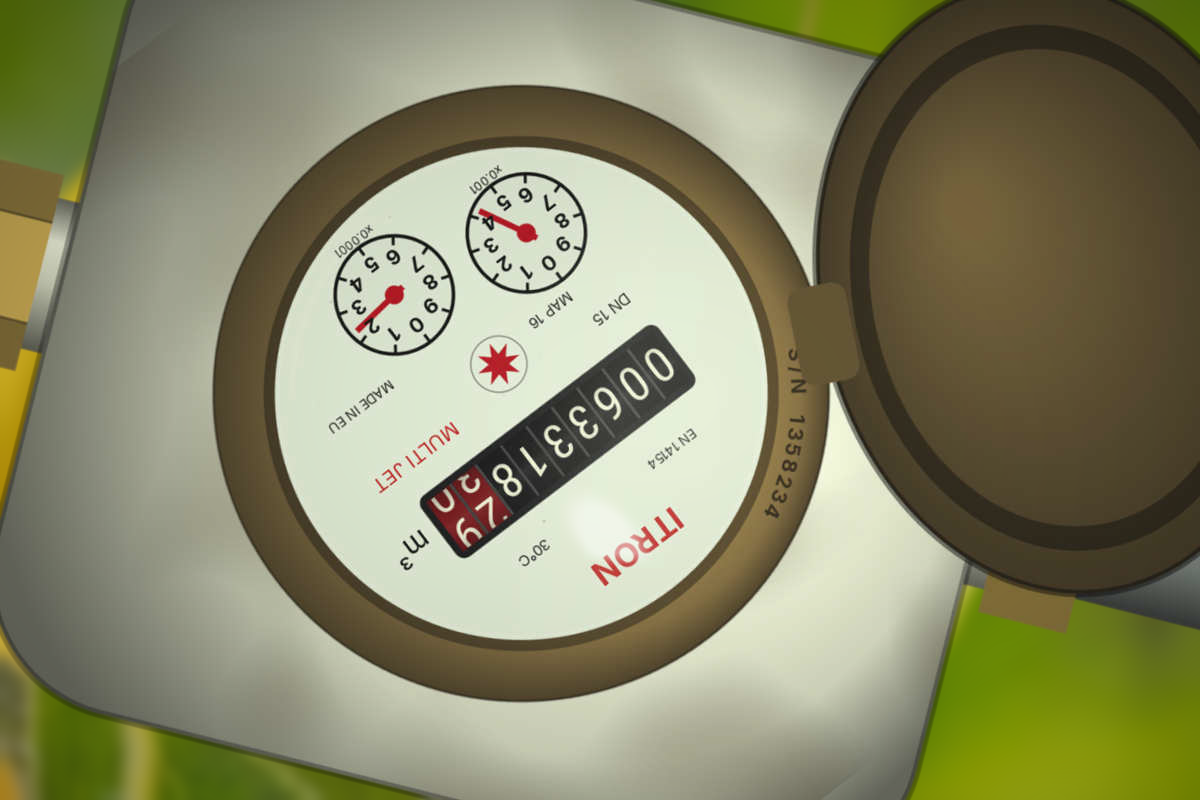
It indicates m³ 63318.2942
